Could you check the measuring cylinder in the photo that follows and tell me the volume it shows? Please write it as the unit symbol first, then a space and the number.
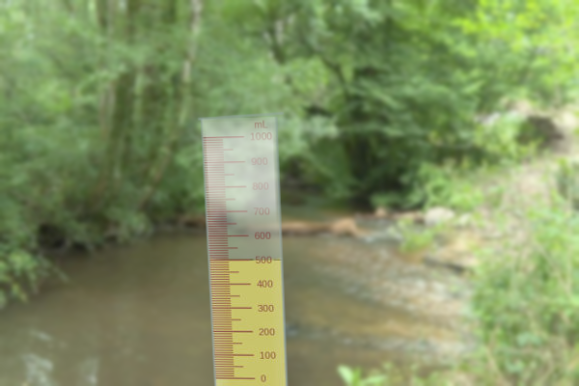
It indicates mL 500
